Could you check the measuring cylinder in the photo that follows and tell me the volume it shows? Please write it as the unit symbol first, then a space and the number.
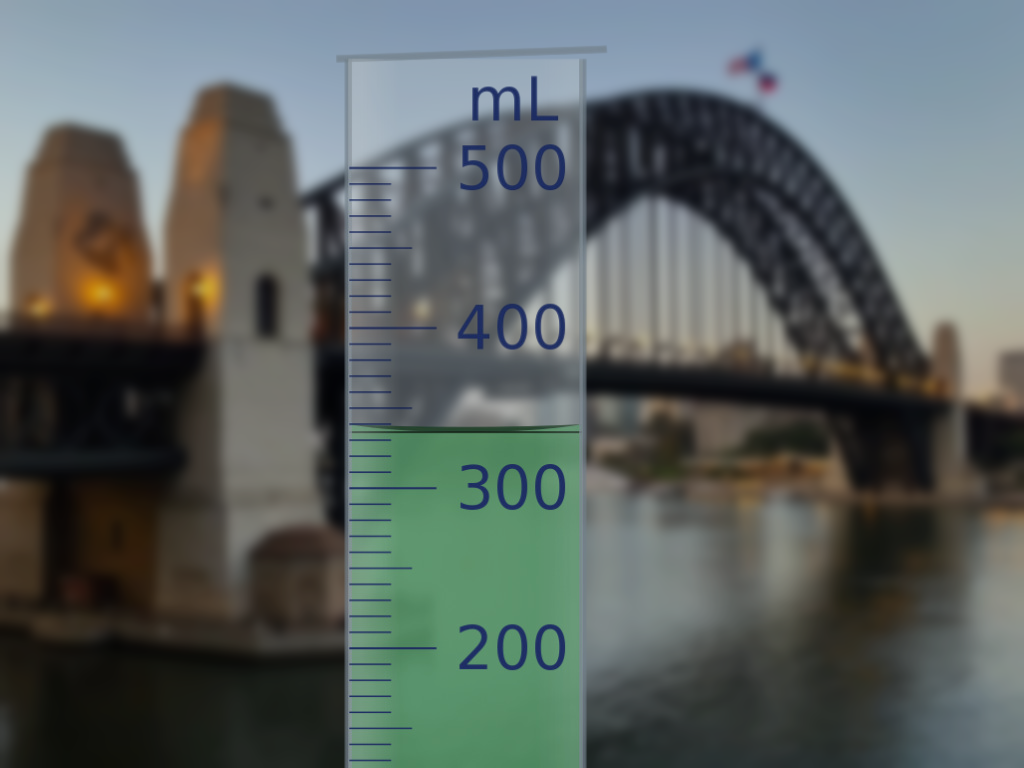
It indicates mL 335
